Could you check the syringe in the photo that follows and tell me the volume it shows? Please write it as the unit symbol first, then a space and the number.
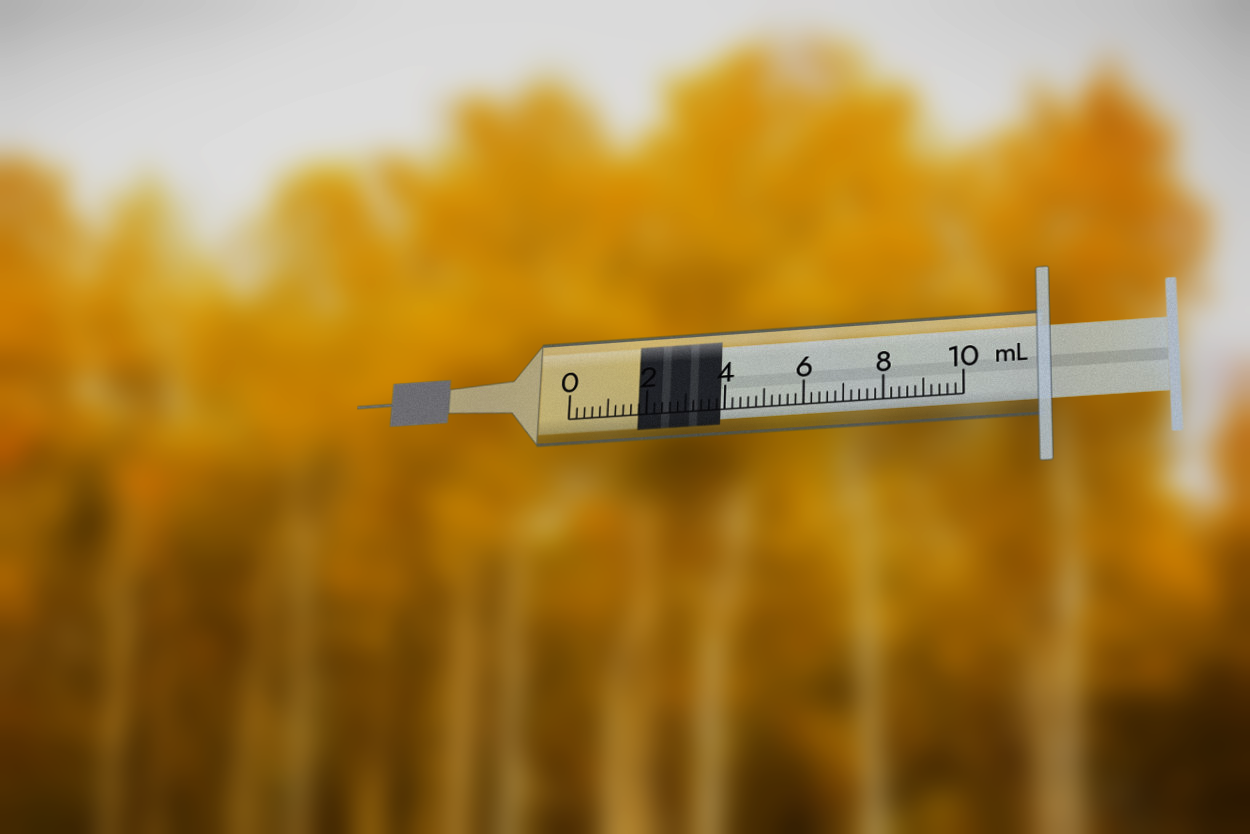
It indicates mL 1.8
